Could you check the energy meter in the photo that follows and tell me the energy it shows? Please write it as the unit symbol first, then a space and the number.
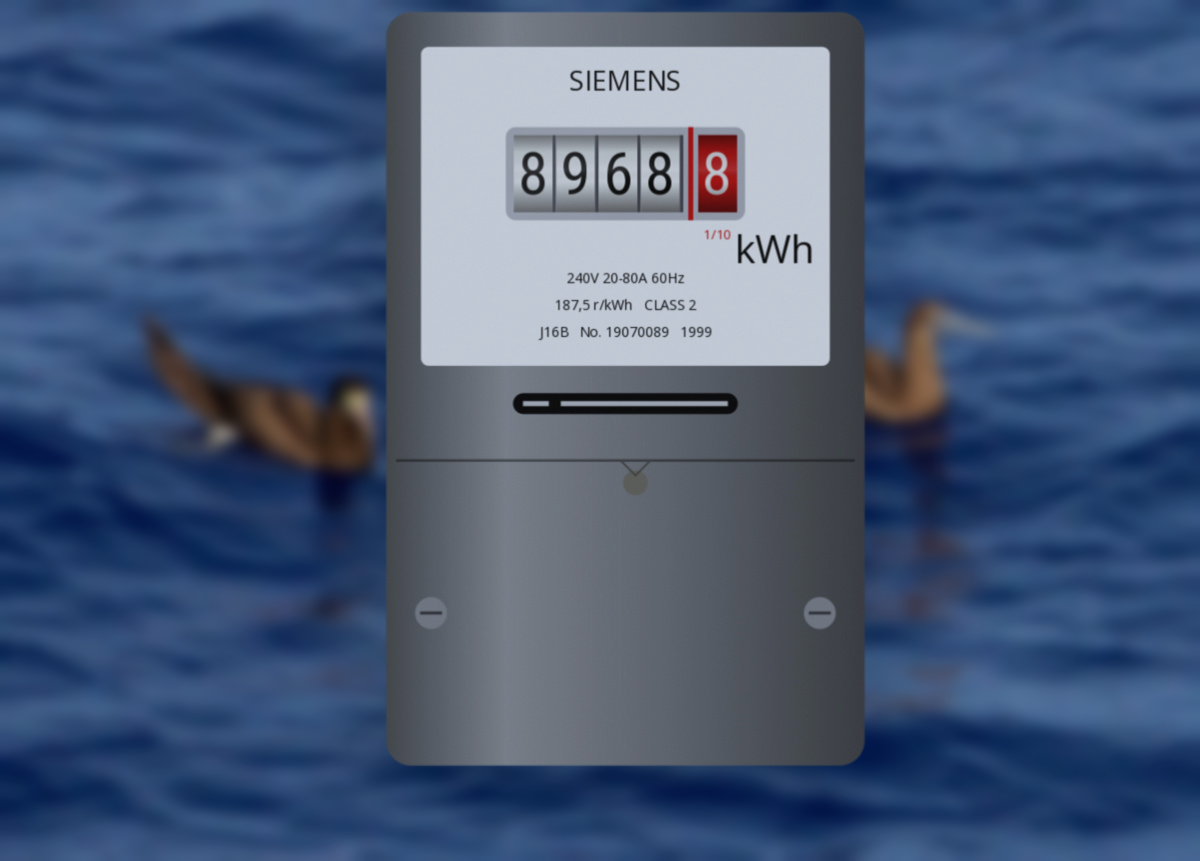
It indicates kWh 8968.8
